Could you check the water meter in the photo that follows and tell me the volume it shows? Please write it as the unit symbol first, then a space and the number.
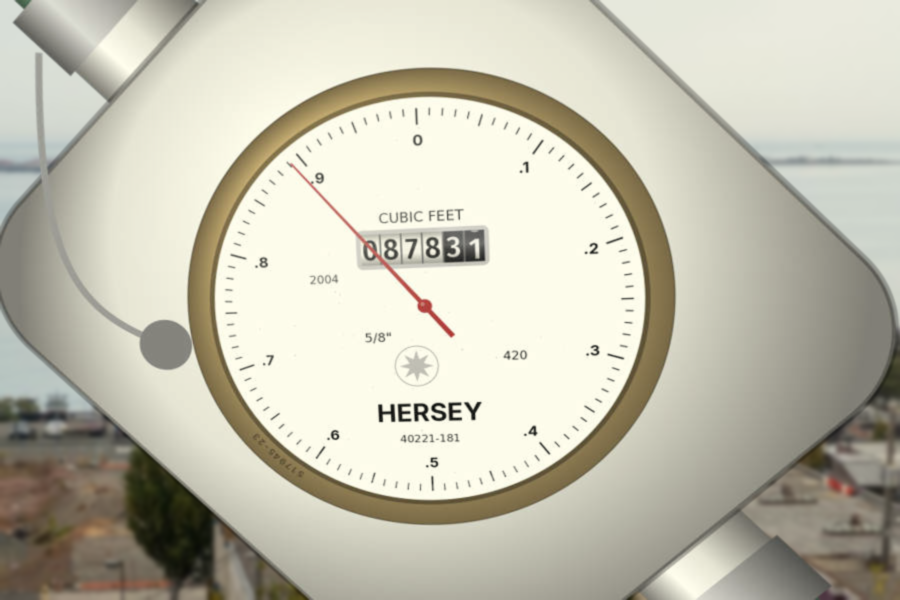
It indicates ft³ 87830.89
